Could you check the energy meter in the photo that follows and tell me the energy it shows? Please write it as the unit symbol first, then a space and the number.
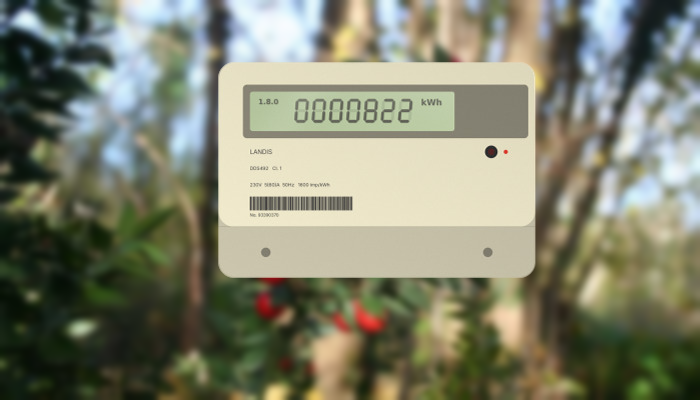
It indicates kWh 822
